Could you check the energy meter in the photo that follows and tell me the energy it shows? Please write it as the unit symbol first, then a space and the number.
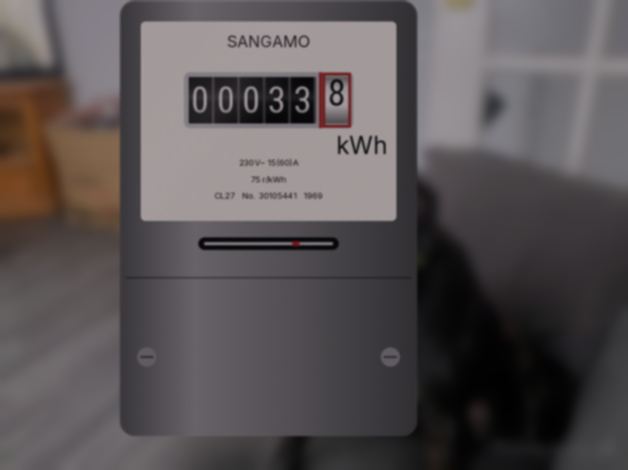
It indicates kWh 33.8
